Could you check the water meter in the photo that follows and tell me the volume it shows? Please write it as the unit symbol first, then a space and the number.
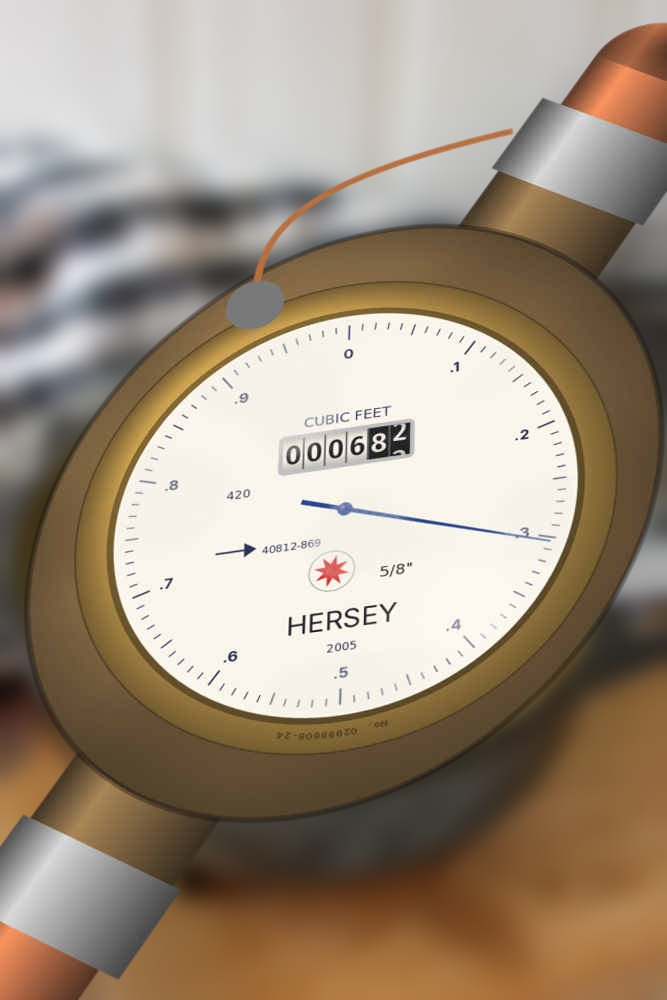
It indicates ft³ 682.30
